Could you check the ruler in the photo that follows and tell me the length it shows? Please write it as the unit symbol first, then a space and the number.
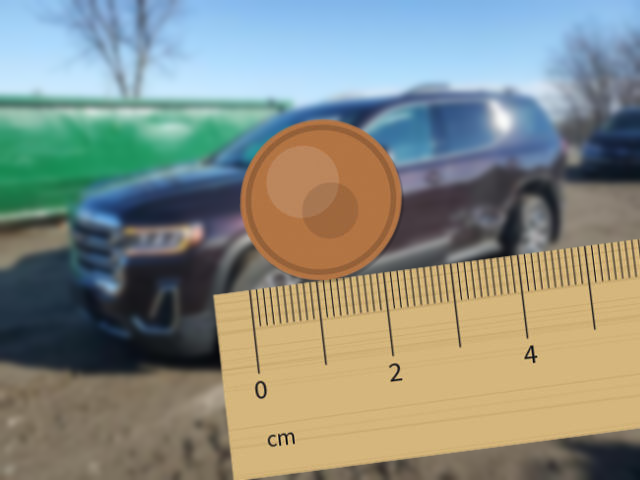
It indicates cm 2.4
